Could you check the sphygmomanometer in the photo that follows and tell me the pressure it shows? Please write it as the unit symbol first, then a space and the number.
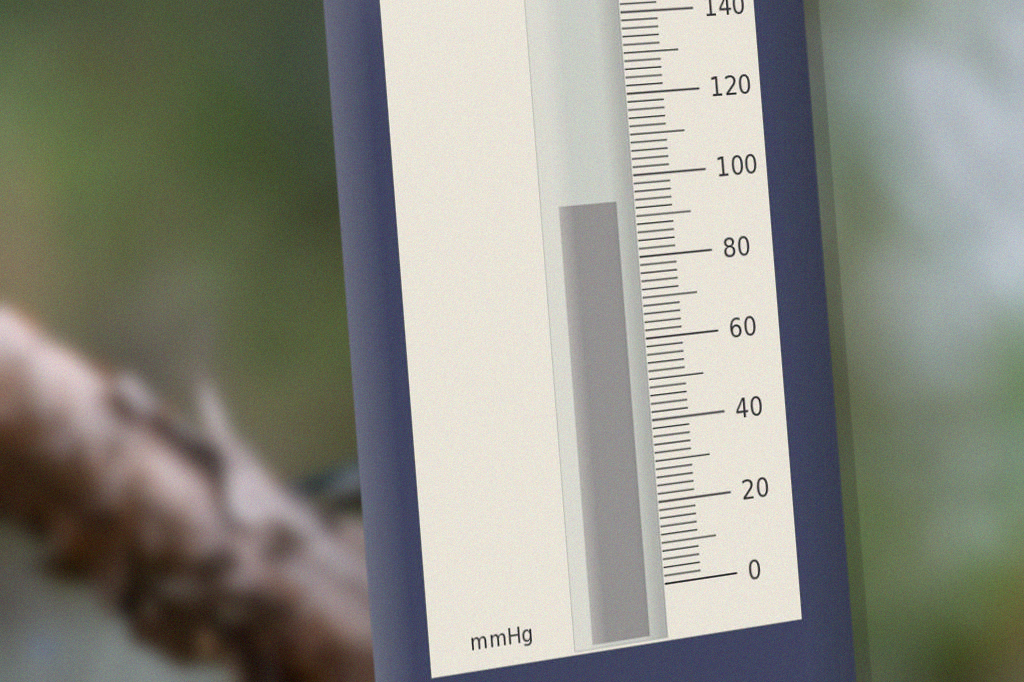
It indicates mmHg 94
